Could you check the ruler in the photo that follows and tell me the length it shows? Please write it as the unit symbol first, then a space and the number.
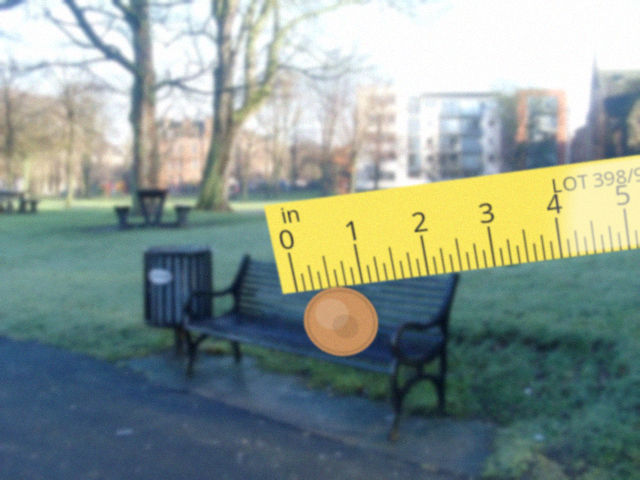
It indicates in 1.125
